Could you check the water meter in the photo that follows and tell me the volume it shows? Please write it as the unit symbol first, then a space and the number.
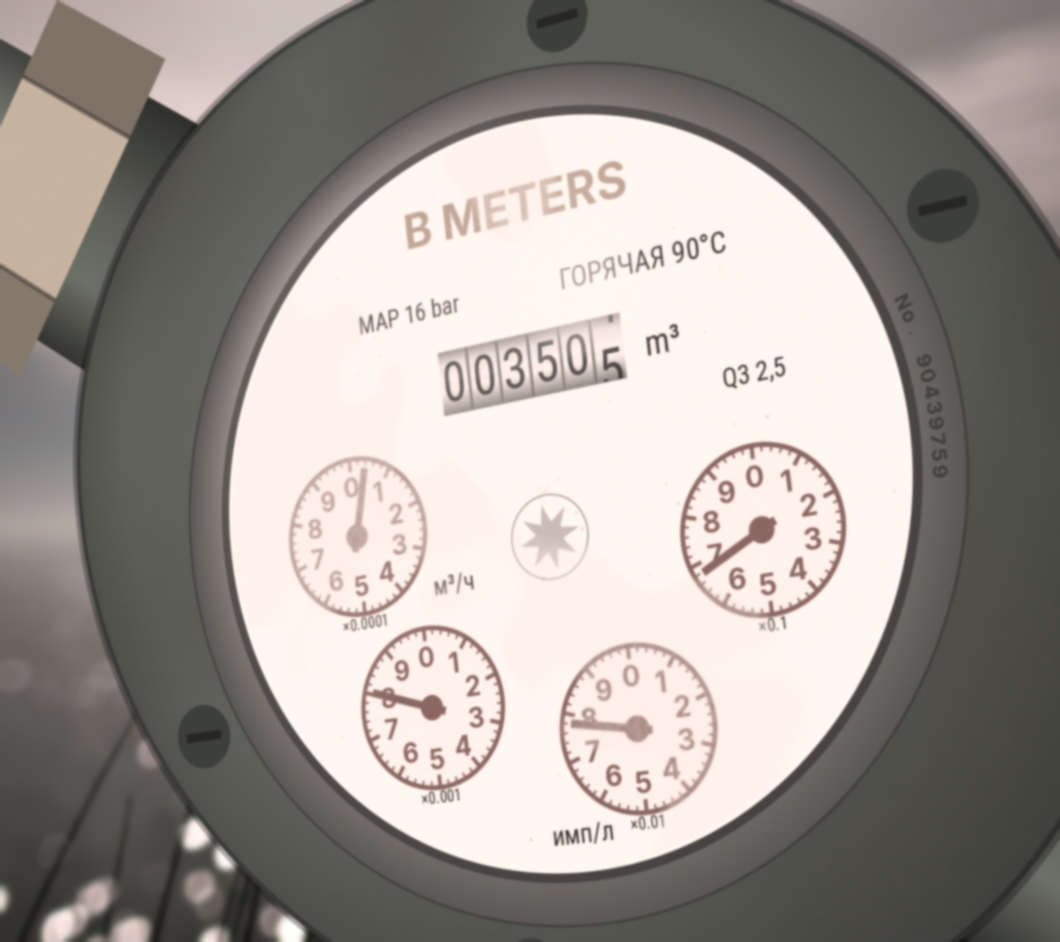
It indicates m³ 3504.6780
